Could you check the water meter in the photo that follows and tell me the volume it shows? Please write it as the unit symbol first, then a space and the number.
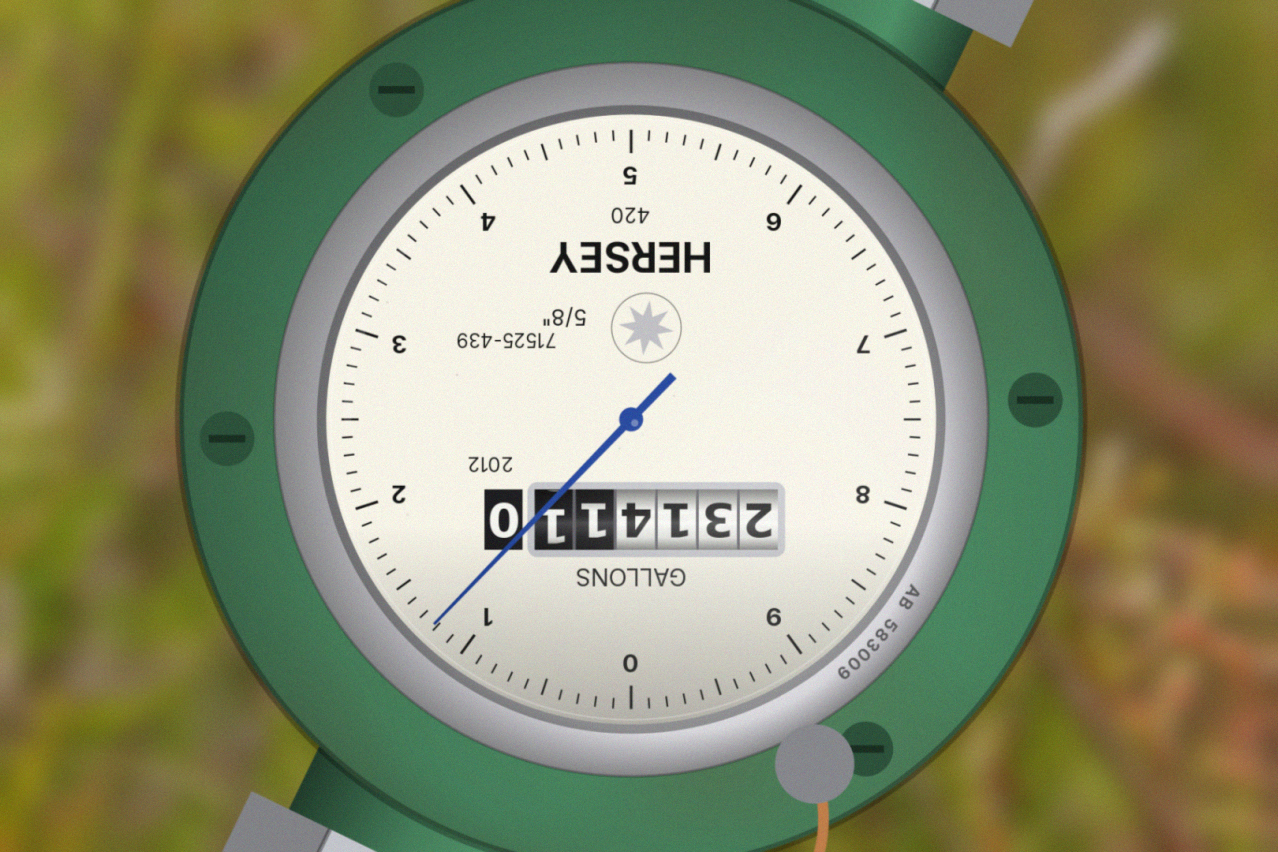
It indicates gal 2314111.2
